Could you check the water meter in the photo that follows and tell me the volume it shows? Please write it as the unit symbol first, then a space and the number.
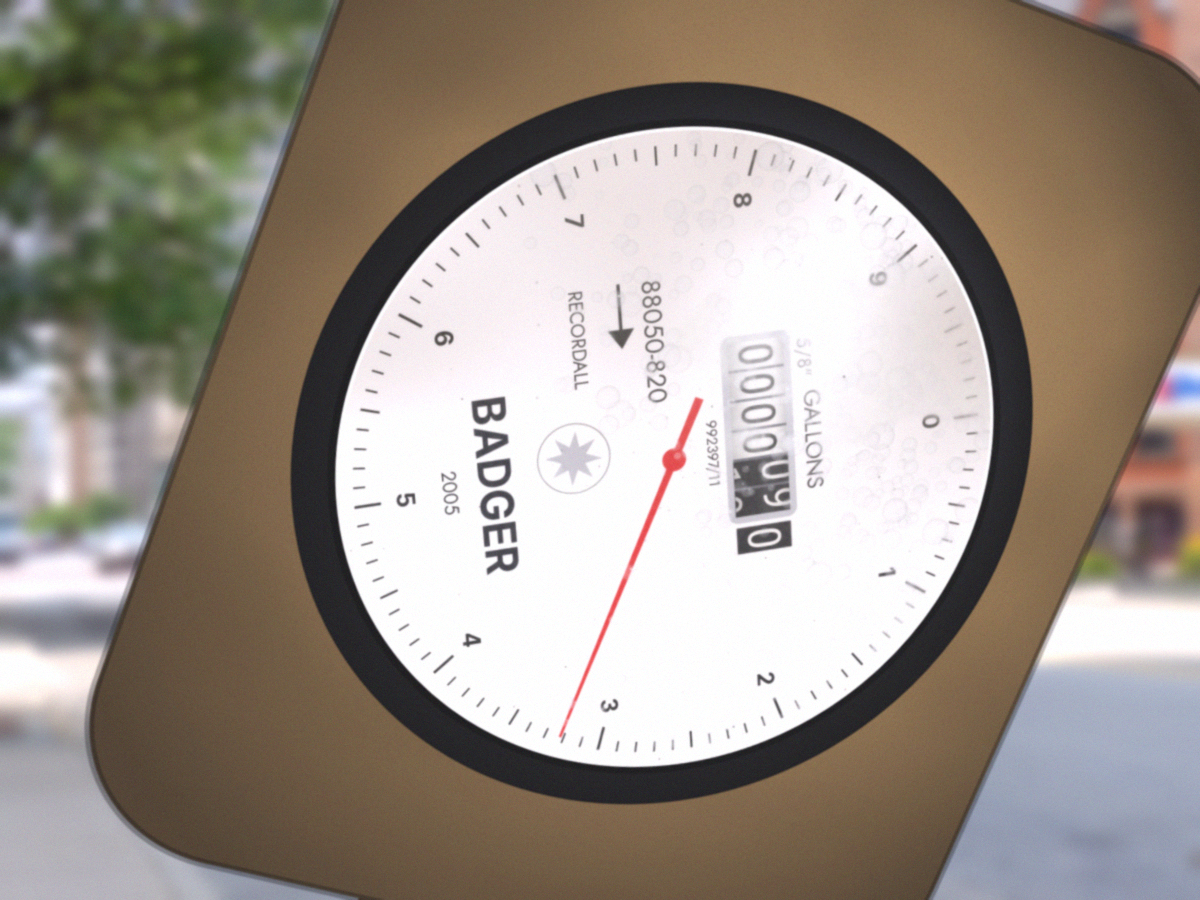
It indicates gal 93.2
